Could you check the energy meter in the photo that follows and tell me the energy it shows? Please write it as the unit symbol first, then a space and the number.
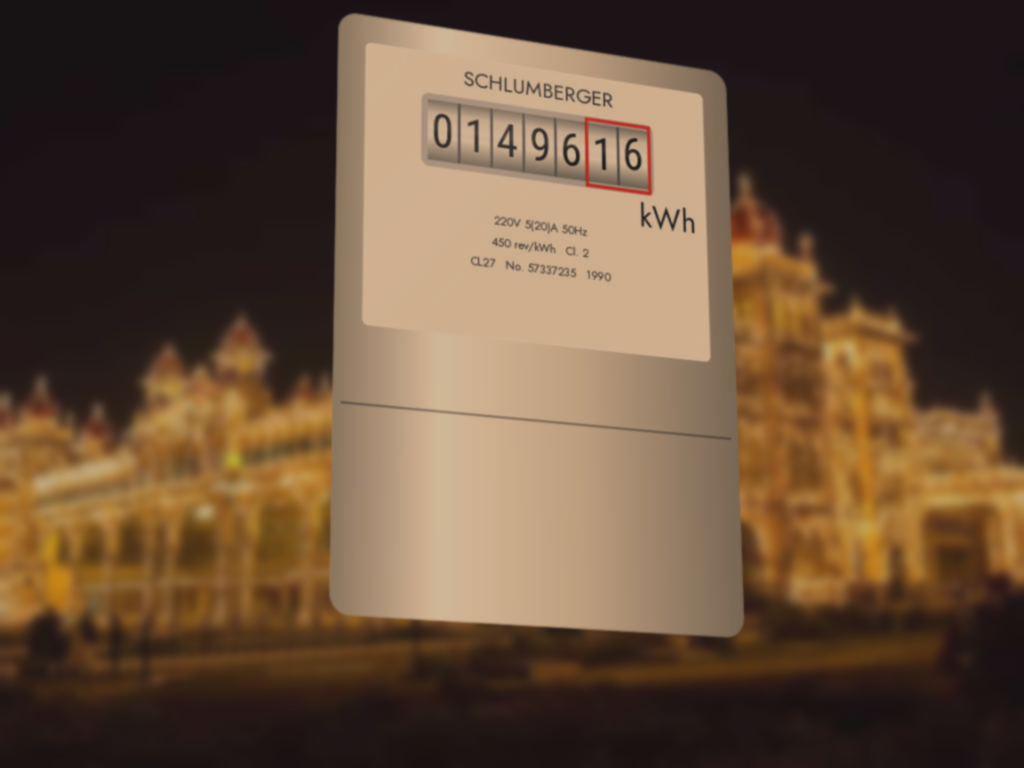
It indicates kWh 1496.16
